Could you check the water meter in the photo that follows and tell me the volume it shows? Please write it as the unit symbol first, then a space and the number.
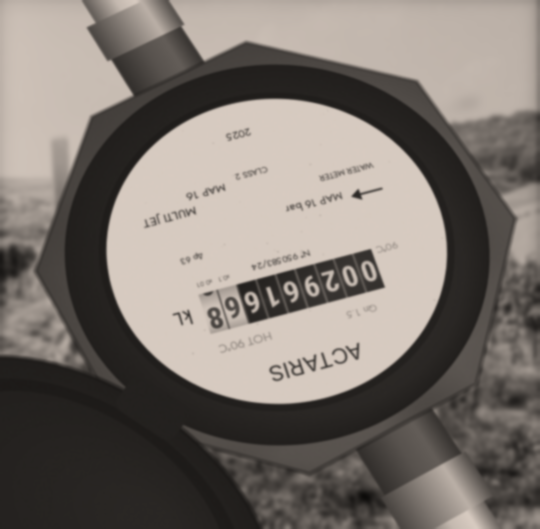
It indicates kL 29616.68
